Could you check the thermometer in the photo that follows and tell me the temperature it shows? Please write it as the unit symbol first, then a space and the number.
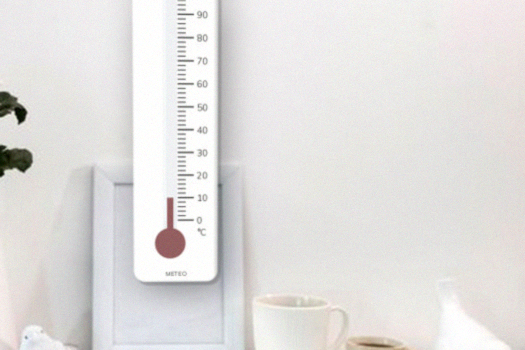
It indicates °C 10
